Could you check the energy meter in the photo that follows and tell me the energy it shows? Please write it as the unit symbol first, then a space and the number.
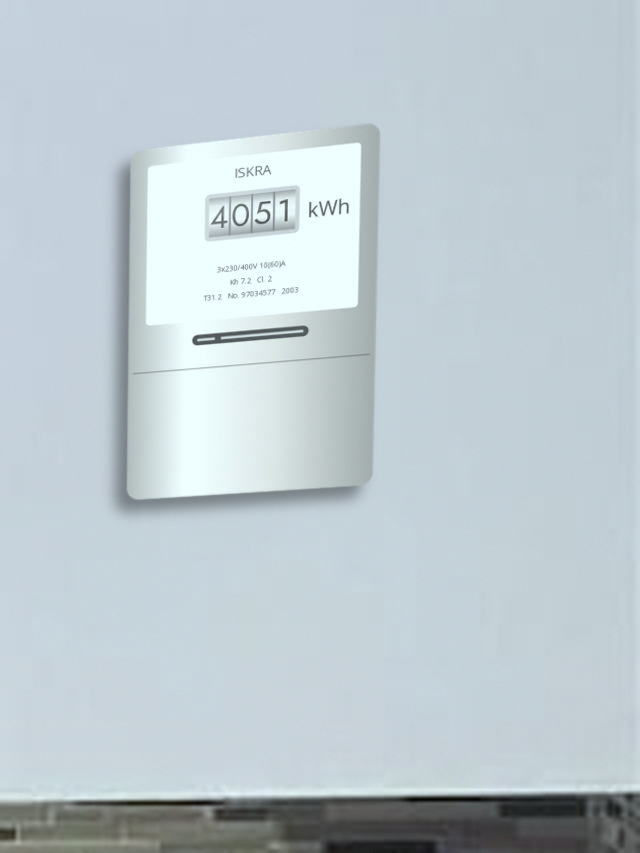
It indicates kWh 4051
